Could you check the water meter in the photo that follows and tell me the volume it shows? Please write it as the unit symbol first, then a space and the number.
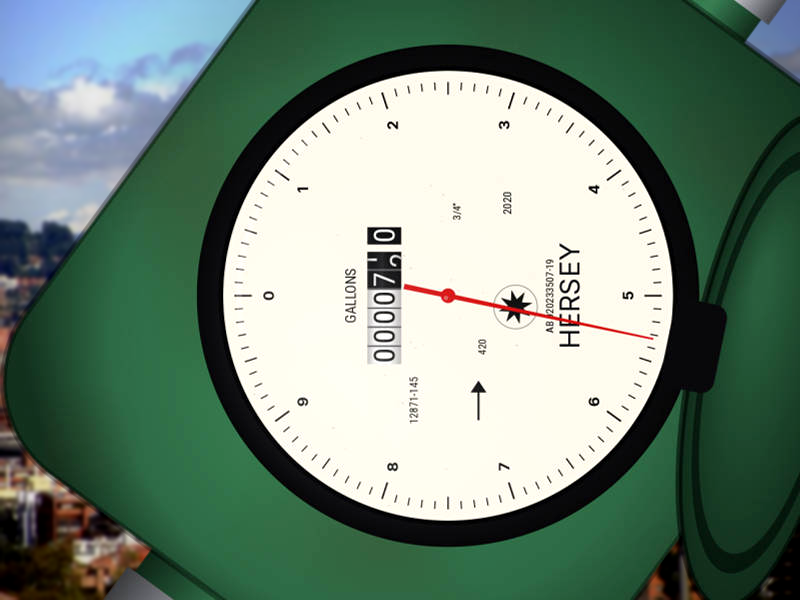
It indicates gal 715.3
